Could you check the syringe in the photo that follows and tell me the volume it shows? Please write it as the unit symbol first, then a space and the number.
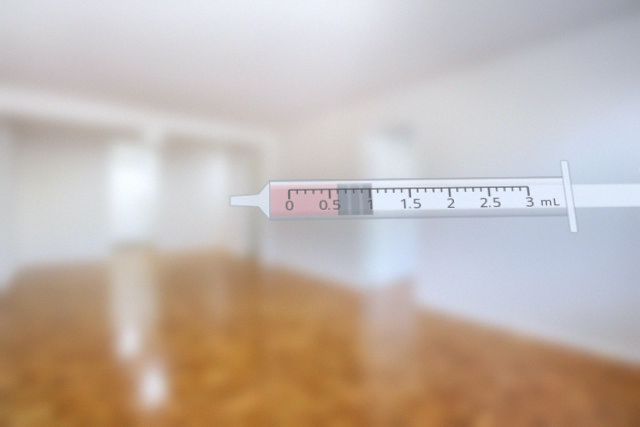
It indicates mL 0.6
